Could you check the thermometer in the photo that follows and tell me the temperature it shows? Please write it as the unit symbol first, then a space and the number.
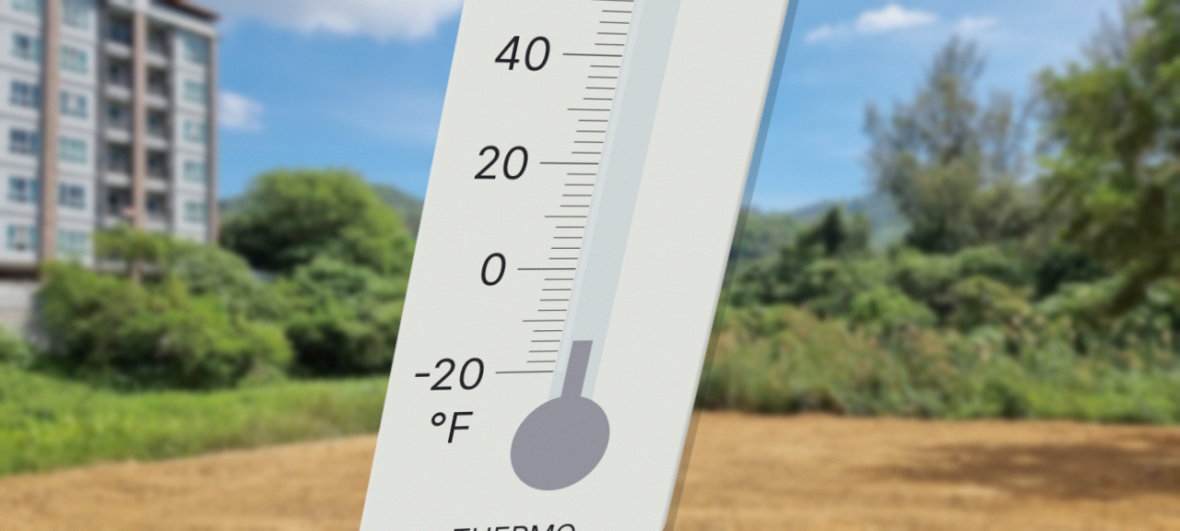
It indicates °F -14
